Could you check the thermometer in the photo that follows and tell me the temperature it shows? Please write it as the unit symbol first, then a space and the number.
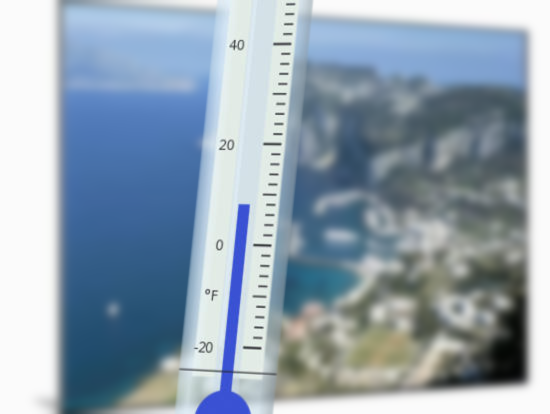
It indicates °F 8
